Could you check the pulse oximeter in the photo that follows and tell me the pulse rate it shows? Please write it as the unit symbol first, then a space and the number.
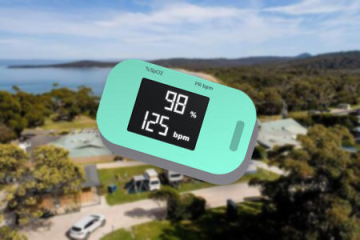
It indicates bpm 125
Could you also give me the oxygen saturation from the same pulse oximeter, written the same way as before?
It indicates % 98
